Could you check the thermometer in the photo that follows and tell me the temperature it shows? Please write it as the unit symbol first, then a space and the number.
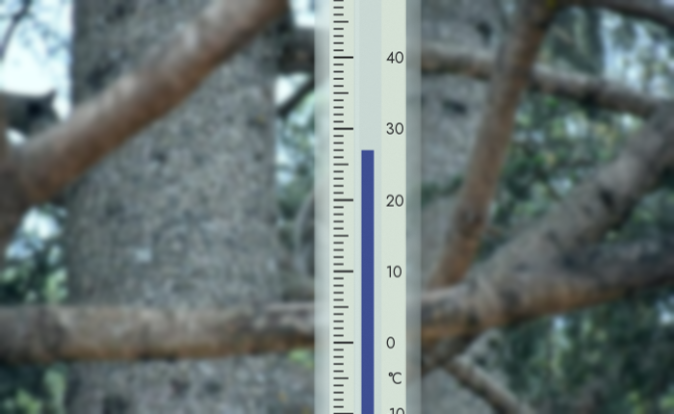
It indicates °C 27
